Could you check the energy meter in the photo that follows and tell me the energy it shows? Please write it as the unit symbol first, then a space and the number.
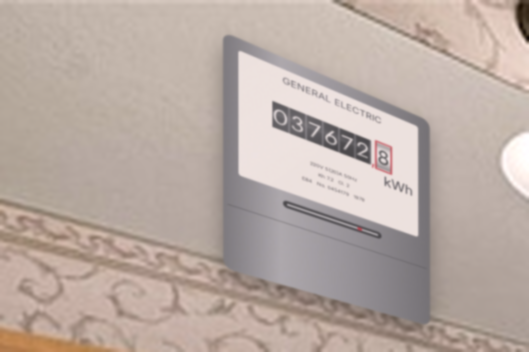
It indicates kWh 37672.8
